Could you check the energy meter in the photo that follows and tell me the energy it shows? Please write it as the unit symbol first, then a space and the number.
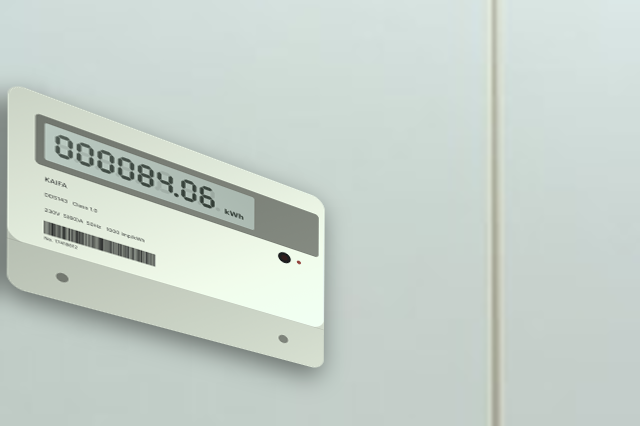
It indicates kWh 84.06
